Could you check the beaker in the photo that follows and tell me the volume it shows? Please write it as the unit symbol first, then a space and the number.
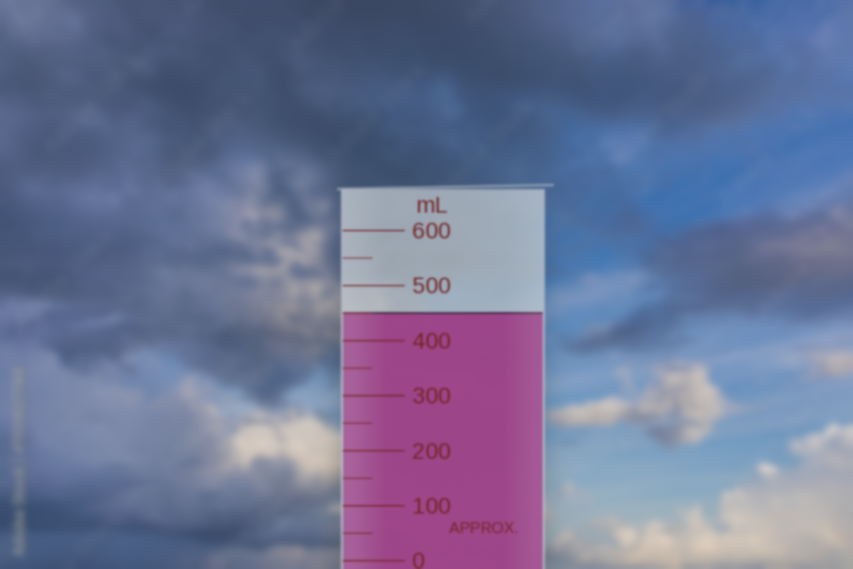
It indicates mL 450
